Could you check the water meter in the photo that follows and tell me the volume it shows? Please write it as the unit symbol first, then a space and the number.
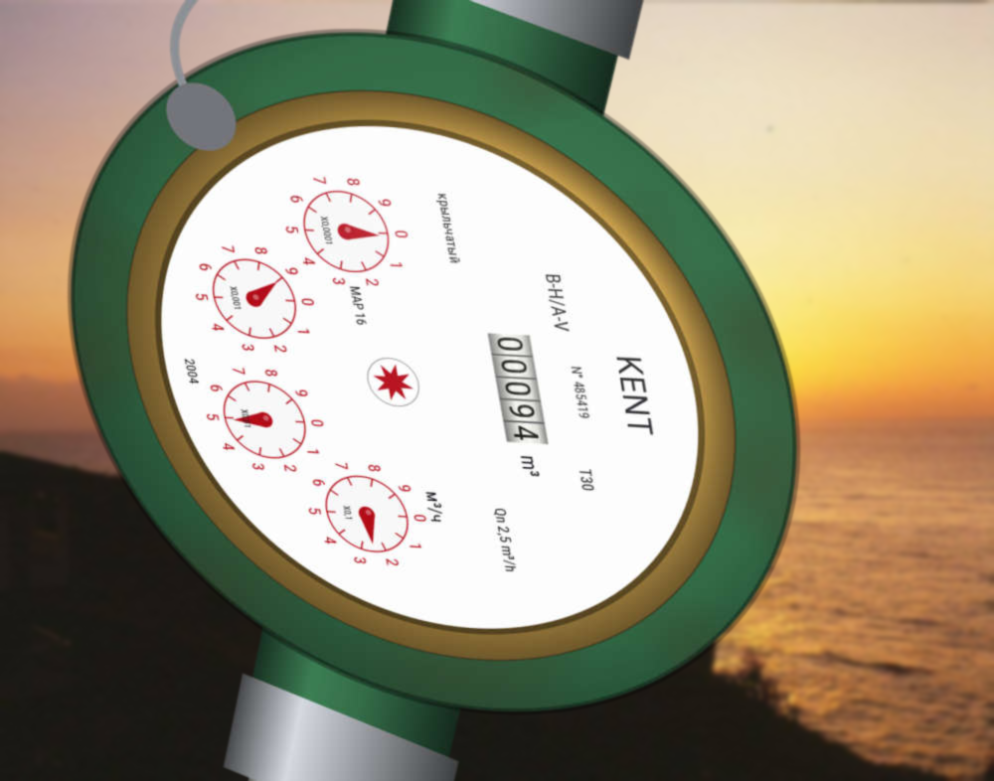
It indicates m³ 94.2490
